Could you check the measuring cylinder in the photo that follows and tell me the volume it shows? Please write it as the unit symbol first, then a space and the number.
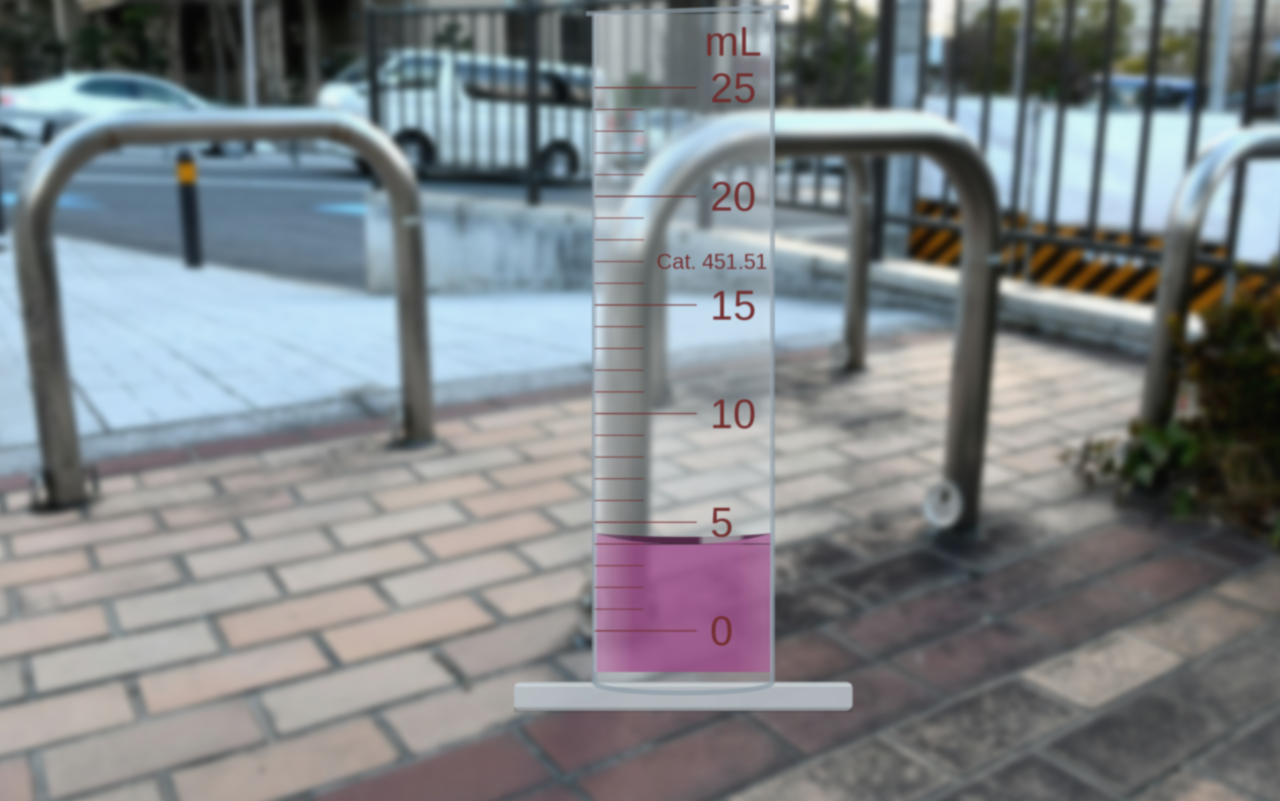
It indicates mL 4
